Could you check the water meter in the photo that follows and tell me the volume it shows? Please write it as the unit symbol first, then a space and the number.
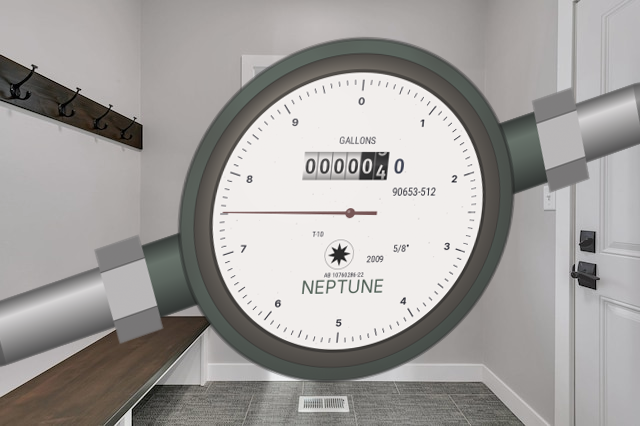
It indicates gal 37.5
